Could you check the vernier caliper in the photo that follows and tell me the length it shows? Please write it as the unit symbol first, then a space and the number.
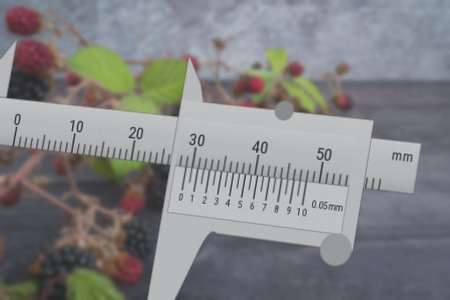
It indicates mm 29.0
